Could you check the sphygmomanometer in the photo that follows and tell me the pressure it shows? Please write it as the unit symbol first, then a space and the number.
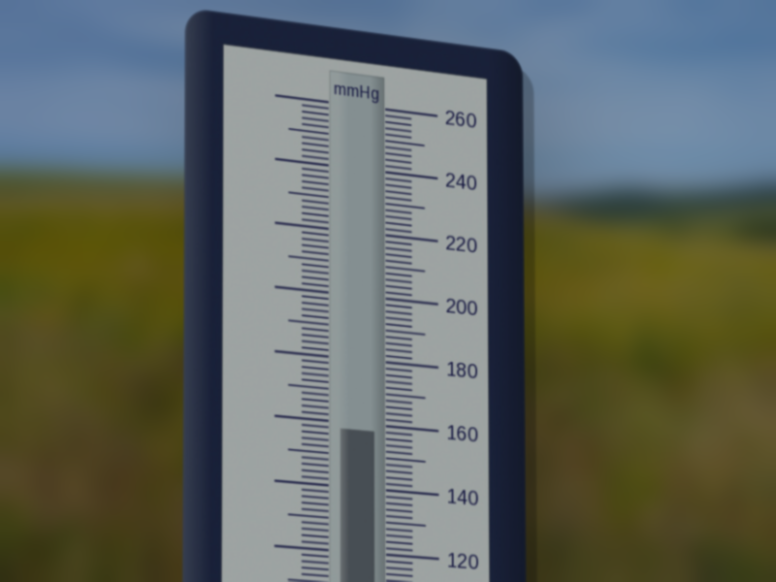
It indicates mmHg 158
